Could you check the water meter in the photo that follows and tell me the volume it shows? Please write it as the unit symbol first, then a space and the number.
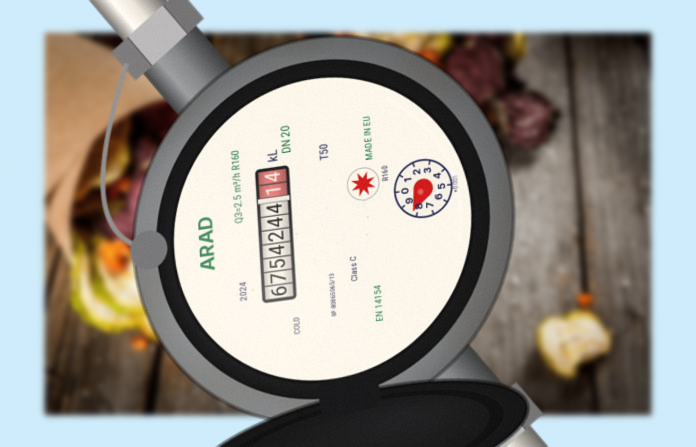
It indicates kL 6754244.148
